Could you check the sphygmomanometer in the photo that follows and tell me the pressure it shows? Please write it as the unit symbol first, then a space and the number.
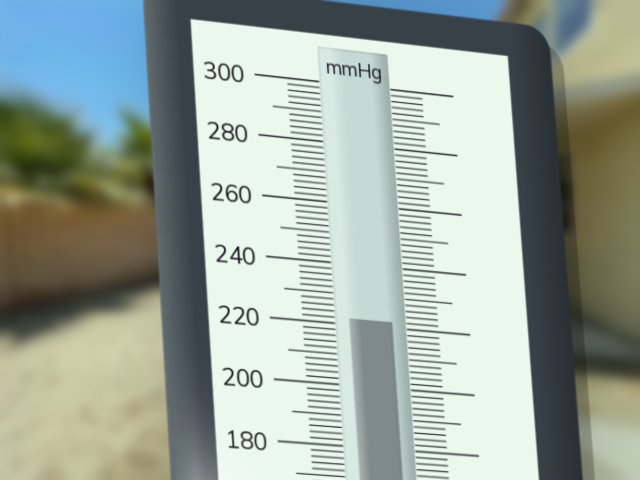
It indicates mmHg 222
